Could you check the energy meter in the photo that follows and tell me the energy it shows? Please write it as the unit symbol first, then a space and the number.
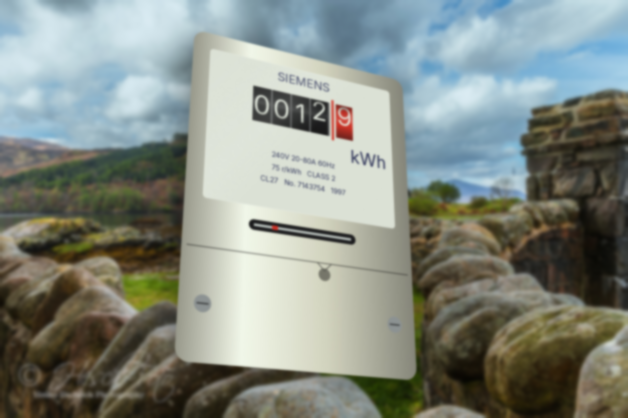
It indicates kWh 12.9
